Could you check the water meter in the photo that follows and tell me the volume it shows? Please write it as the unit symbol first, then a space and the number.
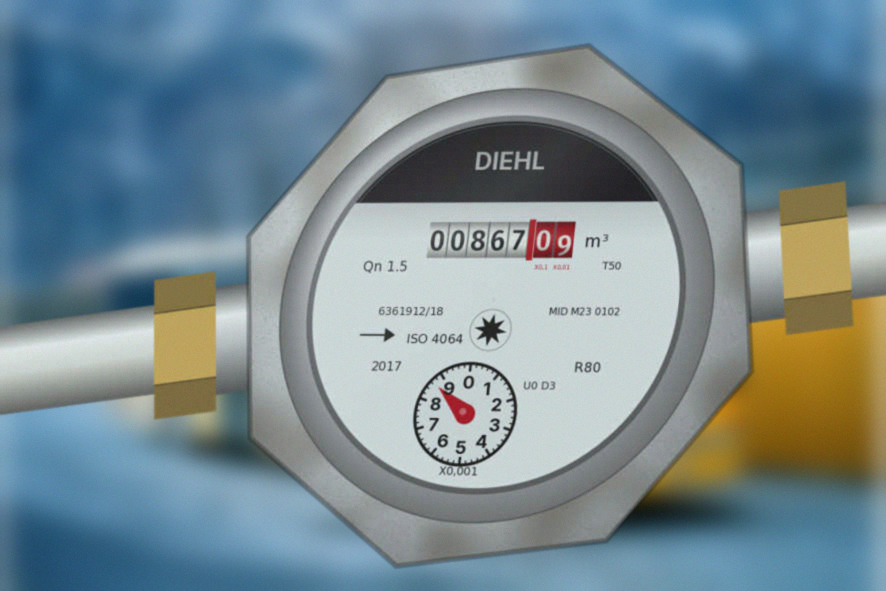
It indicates m³ 867.088
